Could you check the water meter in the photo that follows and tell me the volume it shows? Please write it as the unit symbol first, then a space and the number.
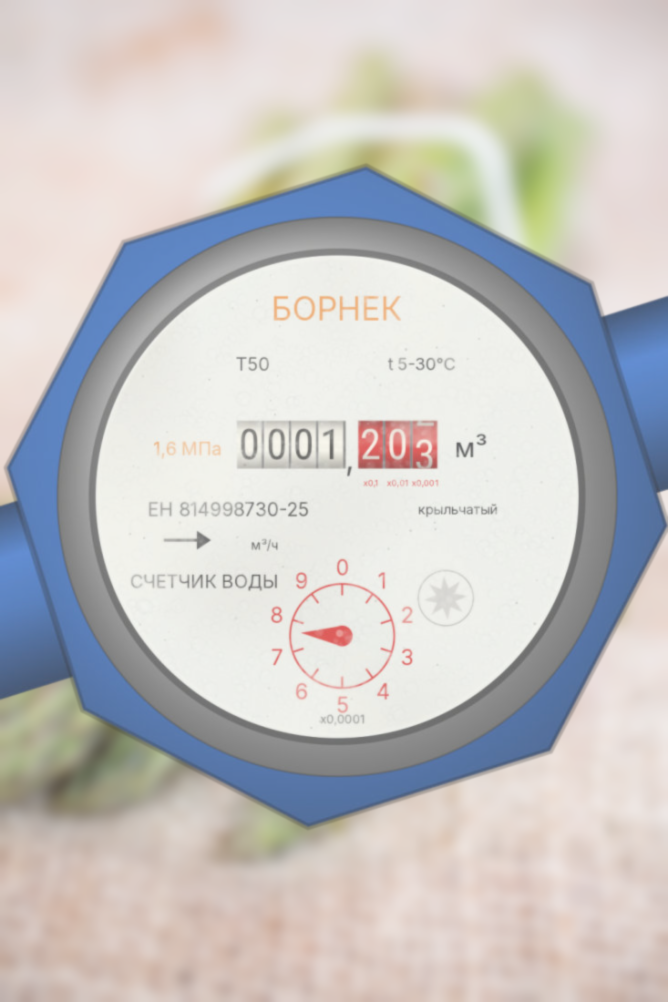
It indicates m³ 1.2027
